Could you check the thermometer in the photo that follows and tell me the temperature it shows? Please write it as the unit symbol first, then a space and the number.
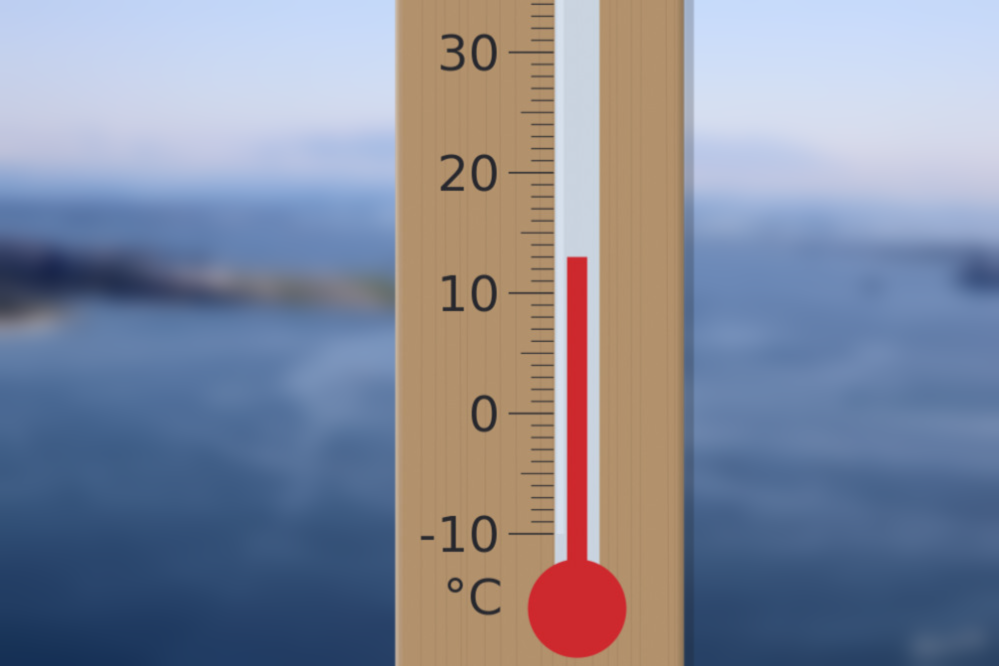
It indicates °C 13
